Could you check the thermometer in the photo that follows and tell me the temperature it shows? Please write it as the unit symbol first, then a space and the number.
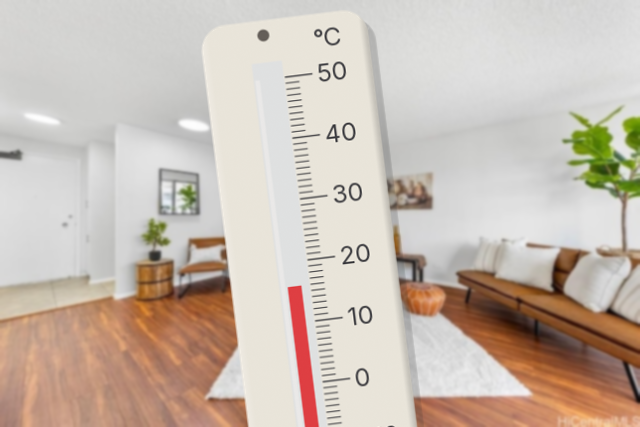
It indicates °C 16
